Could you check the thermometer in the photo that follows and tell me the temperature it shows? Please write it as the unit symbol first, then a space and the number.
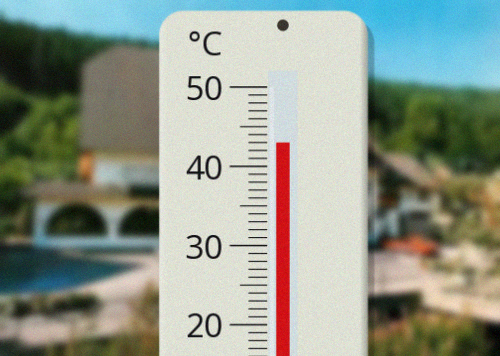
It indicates °C 43
